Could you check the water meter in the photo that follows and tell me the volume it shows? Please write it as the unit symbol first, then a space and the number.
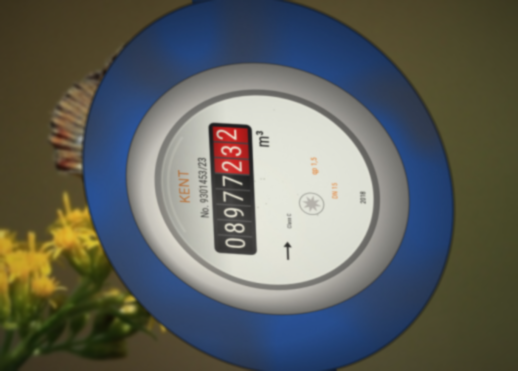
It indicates m³ 8977.232
